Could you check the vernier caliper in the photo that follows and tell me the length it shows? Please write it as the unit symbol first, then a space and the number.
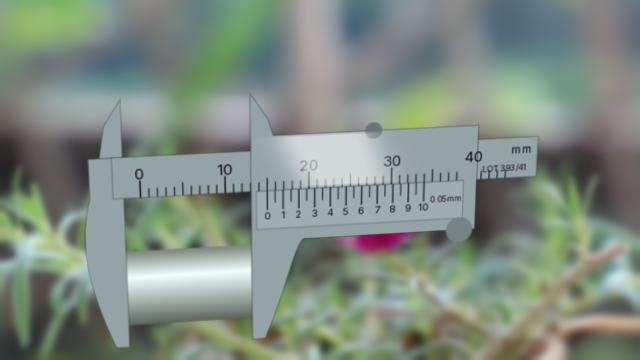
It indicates mm 15.0
